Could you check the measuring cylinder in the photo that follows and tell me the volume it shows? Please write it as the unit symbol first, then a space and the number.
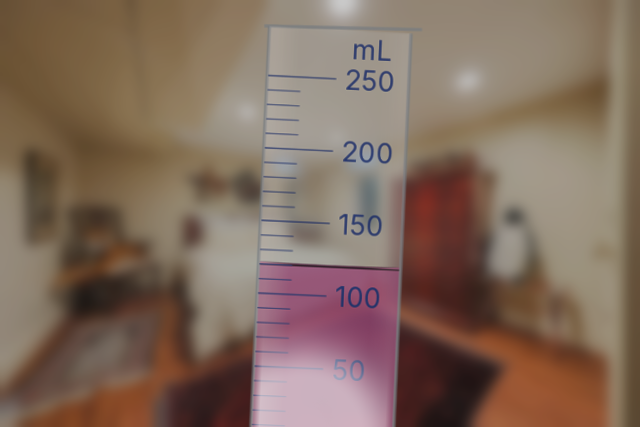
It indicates mL 120
